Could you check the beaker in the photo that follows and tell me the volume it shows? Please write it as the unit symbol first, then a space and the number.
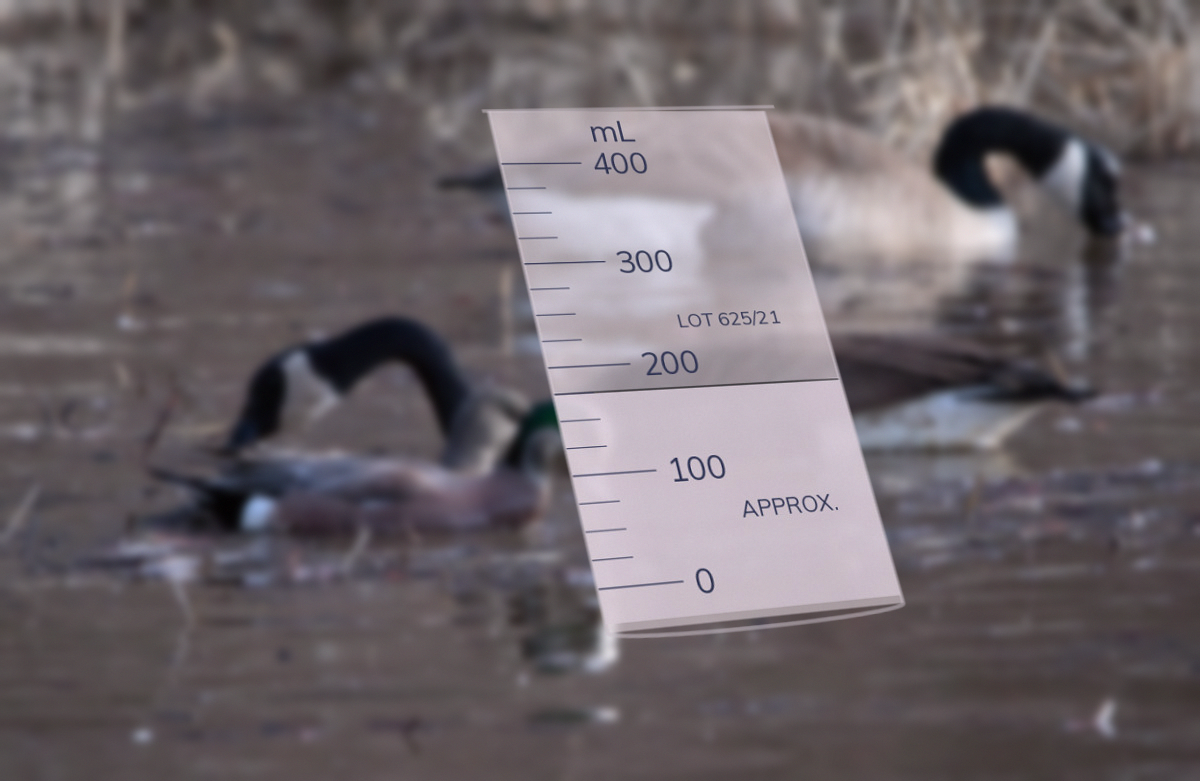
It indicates mL 175
